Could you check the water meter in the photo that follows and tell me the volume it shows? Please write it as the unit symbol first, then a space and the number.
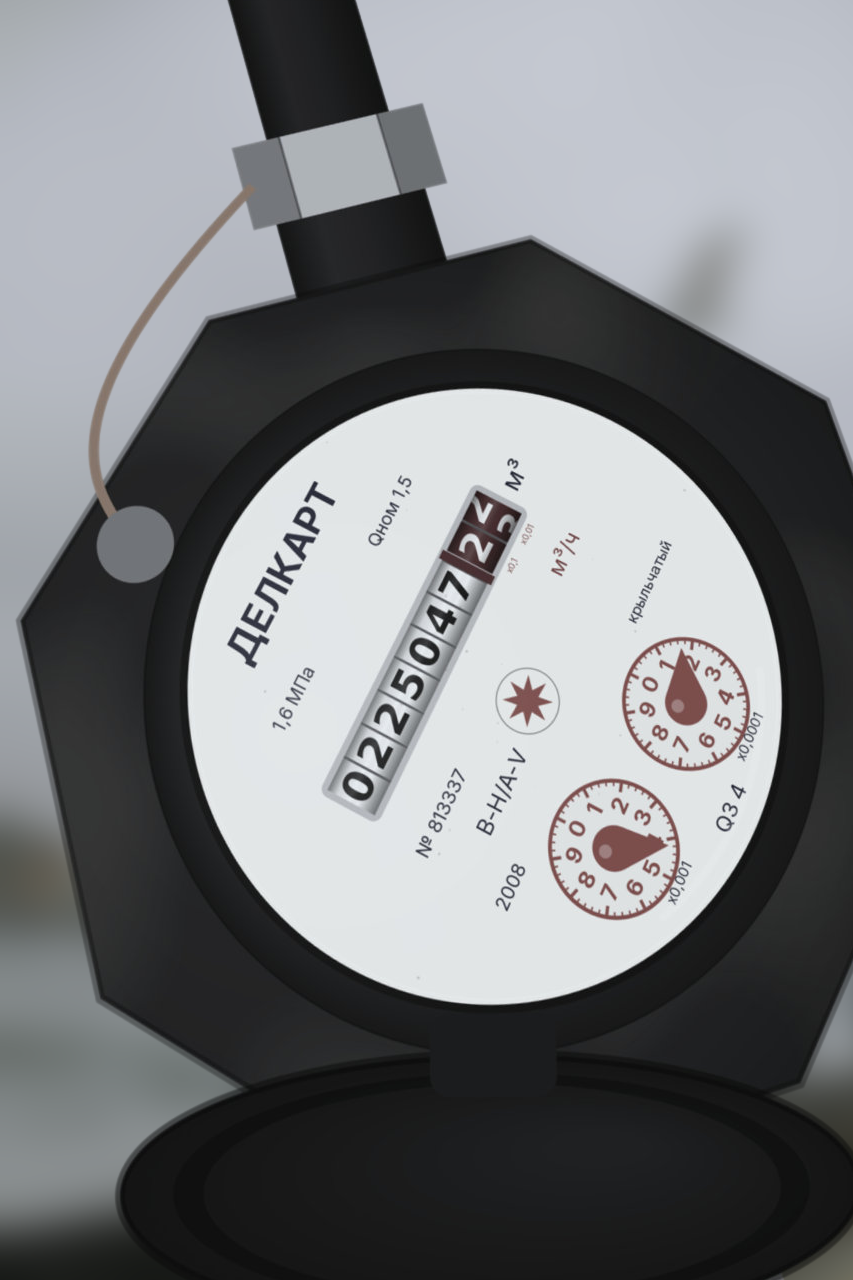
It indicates m³ 225047.2241
